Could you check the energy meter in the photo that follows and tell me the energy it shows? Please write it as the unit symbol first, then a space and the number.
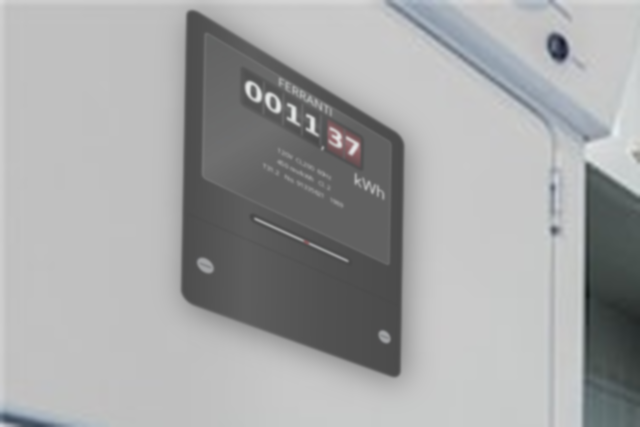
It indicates kWh 11.37
